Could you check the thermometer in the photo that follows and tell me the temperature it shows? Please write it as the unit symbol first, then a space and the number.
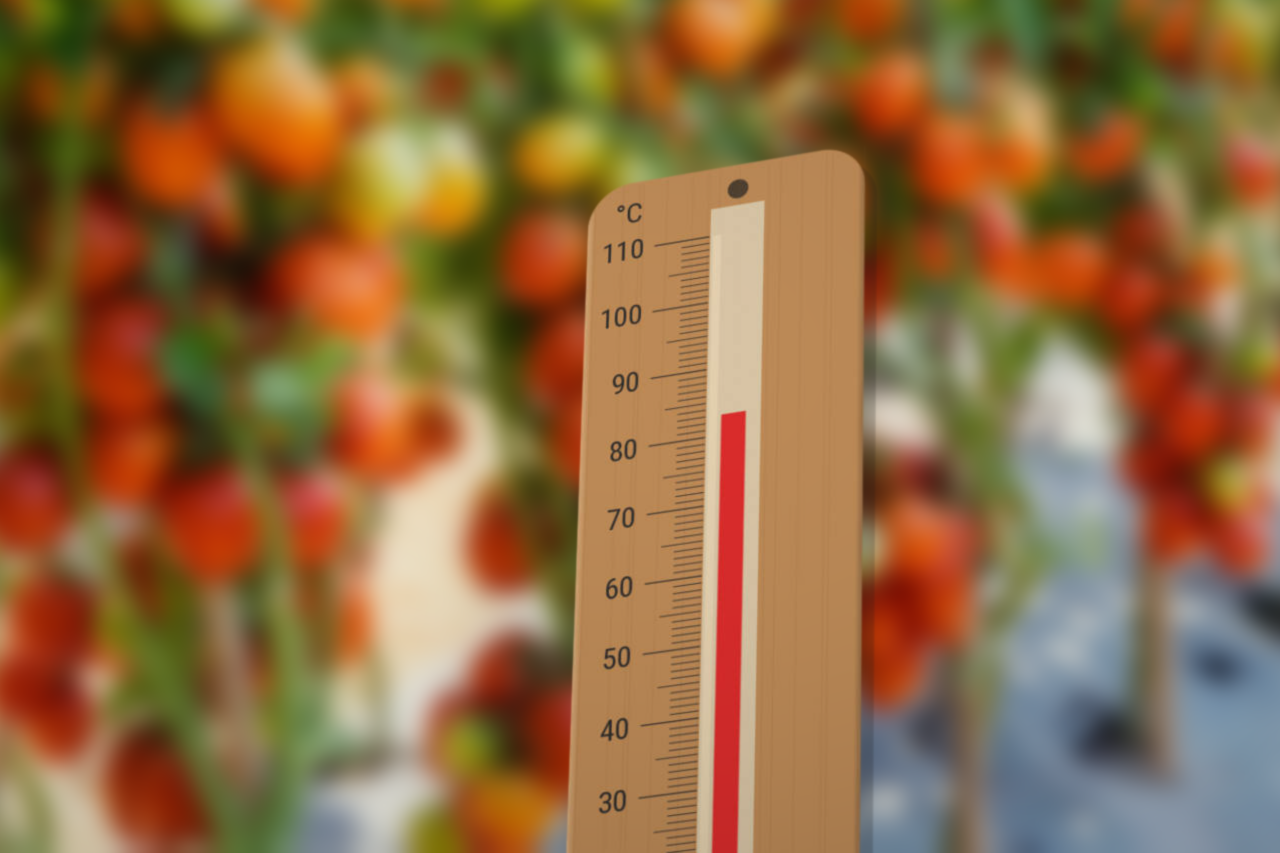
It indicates °C 83
